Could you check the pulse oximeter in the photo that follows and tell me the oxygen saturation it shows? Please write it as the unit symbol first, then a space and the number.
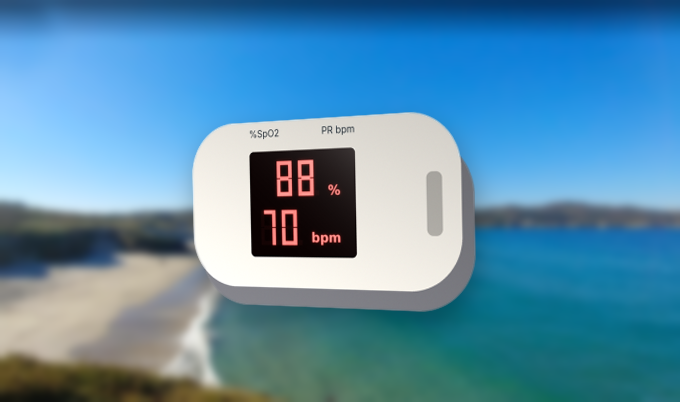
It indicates % 88
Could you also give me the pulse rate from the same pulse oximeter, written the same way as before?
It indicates bpm 70
